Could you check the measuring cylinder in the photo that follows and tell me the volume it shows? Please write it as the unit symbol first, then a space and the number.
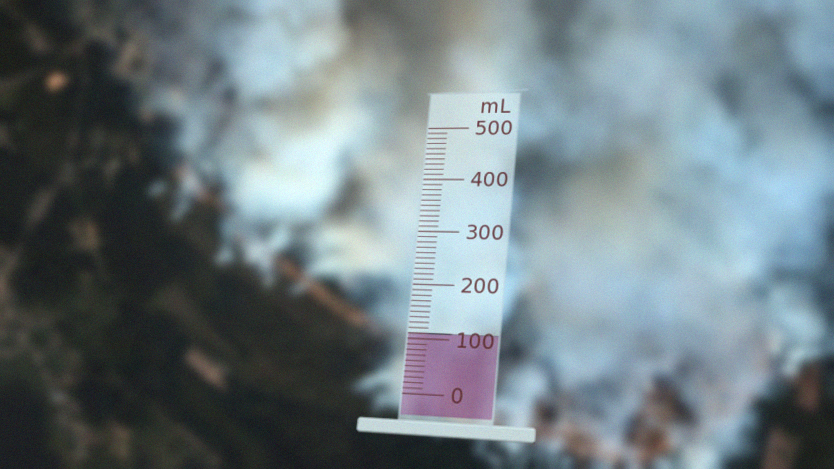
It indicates mL 110
